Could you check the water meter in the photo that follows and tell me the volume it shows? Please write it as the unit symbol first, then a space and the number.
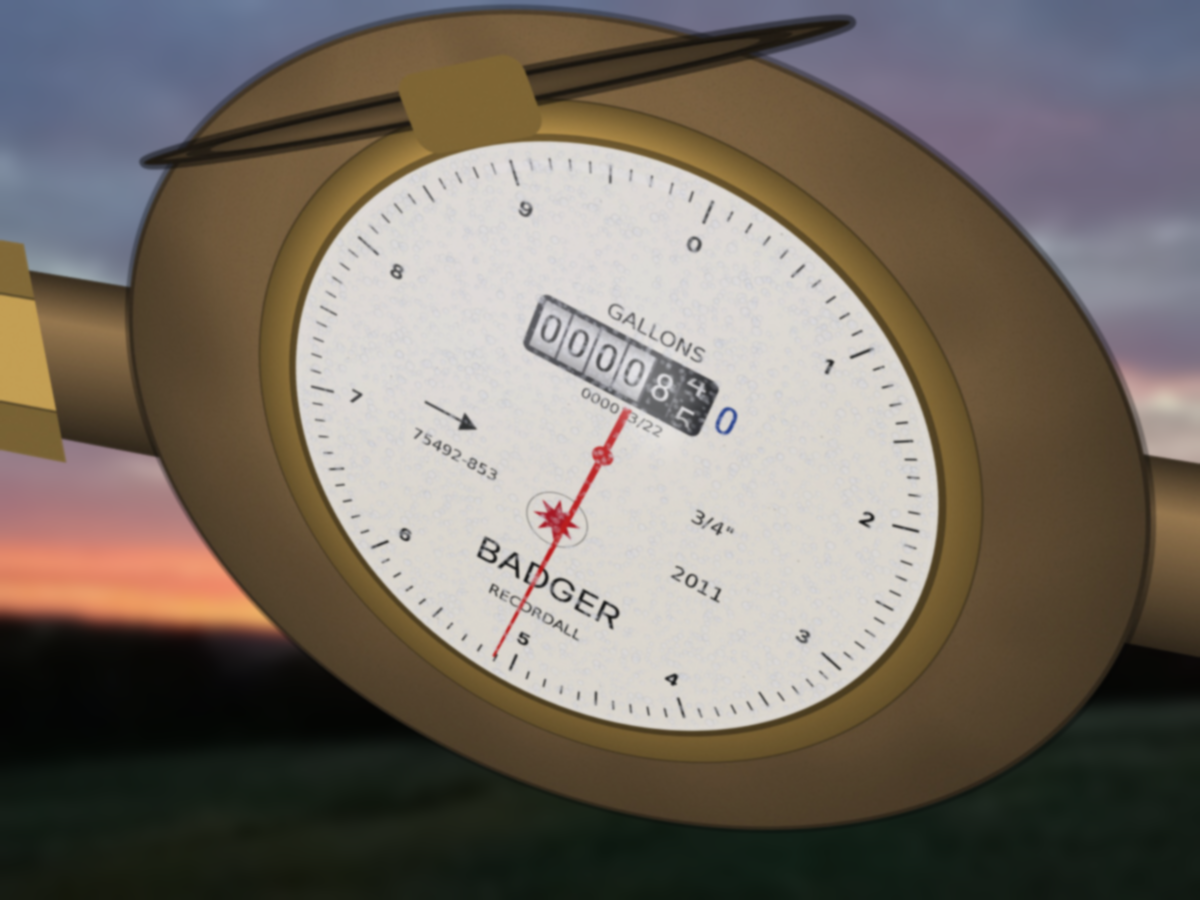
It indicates gal 845.1
